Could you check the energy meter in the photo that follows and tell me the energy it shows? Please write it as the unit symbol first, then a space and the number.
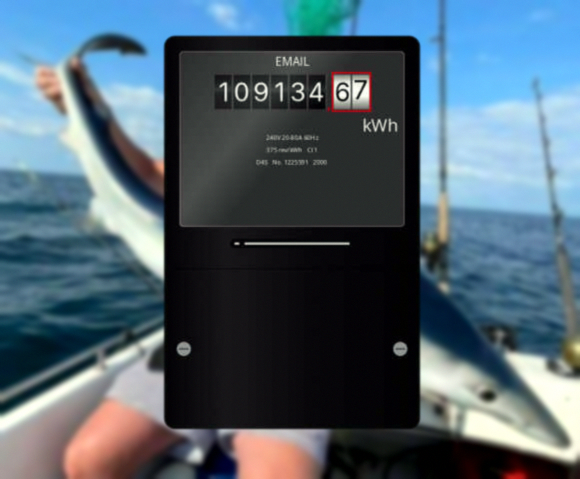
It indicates kWh 109134.67
